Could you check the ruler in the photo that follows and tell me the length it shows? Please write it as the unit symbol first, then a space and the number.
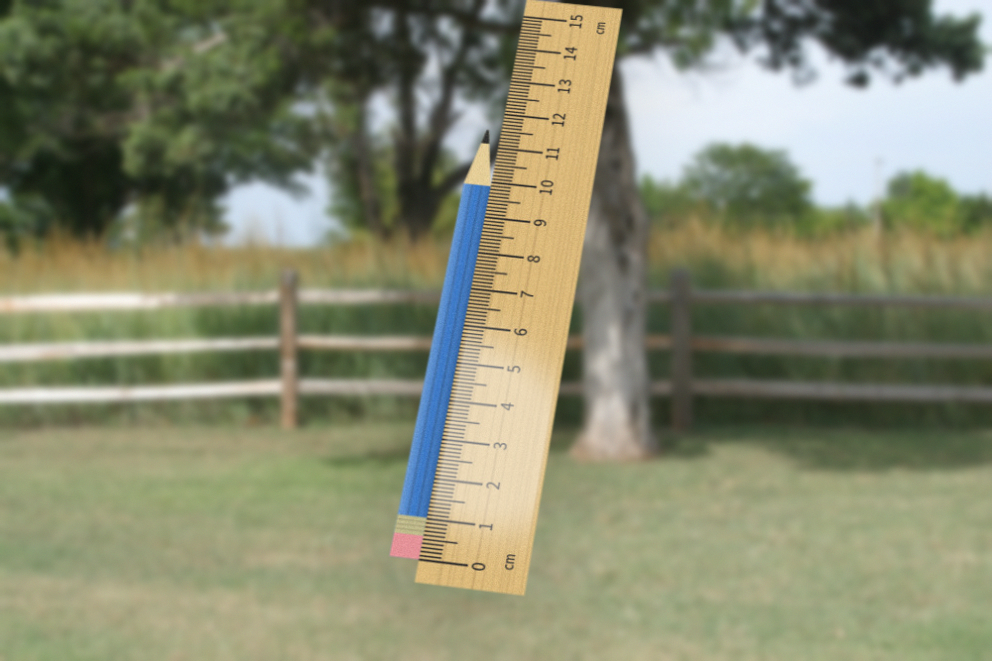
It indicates cm 11.5
